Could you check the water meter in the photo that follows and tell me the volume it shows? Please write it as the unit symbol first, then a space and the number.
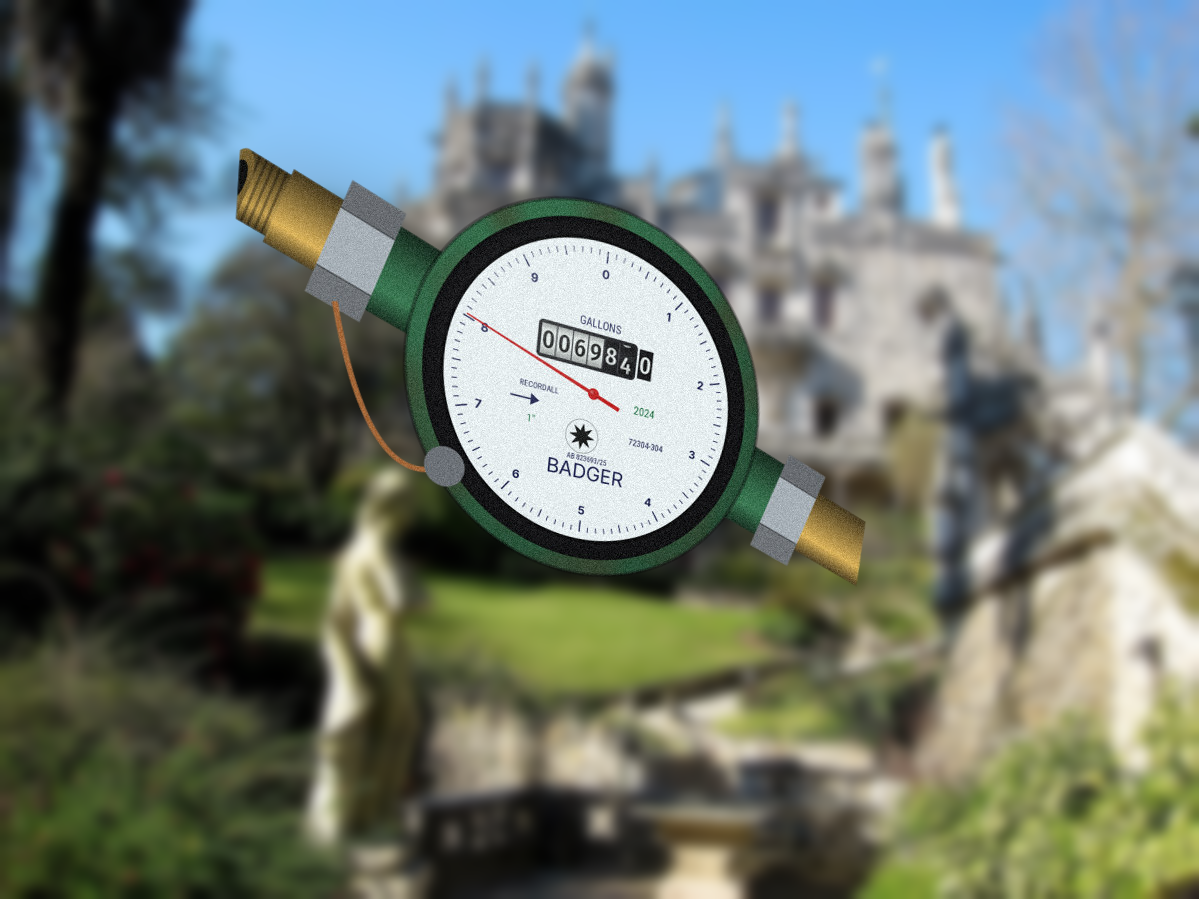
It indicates gal 69838.0
